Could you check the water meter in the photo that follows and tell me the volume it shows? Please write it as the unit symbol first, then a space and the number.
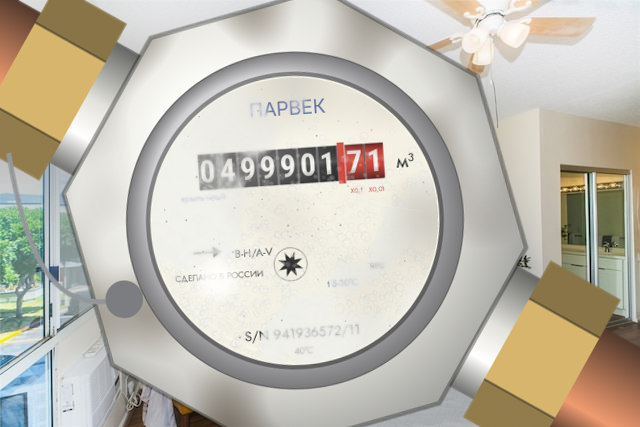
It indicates m³ 499901.71
